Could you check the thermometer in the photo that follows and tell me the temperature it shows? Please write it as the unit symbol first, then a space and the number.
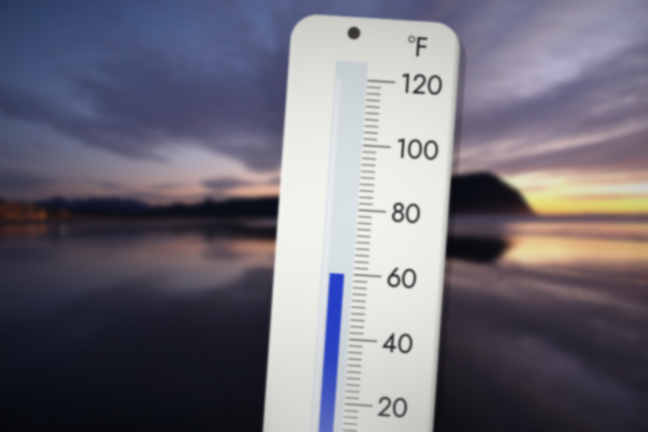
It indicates °F 60
